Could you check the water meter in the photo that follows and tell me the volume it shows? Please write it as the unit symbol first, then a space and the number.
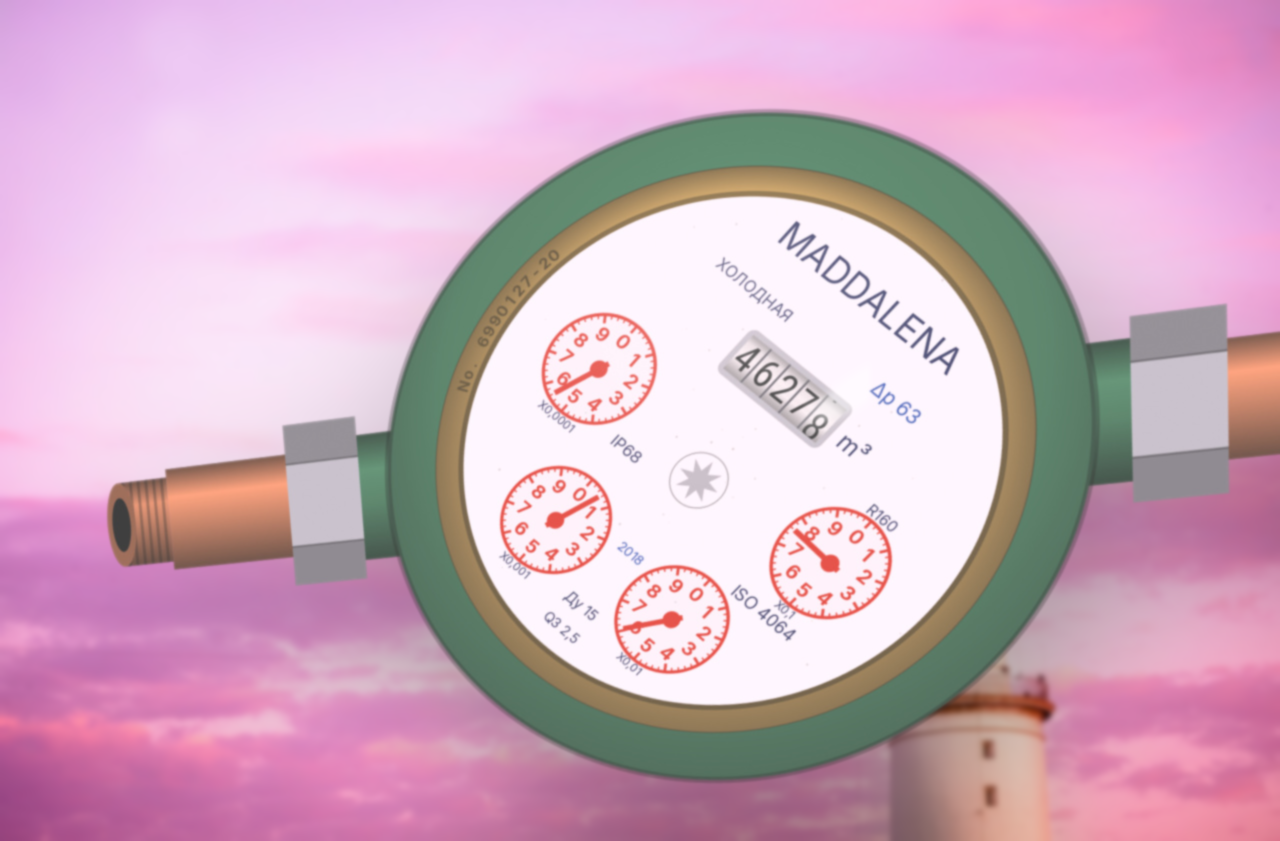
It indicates m³ 46277.7605
